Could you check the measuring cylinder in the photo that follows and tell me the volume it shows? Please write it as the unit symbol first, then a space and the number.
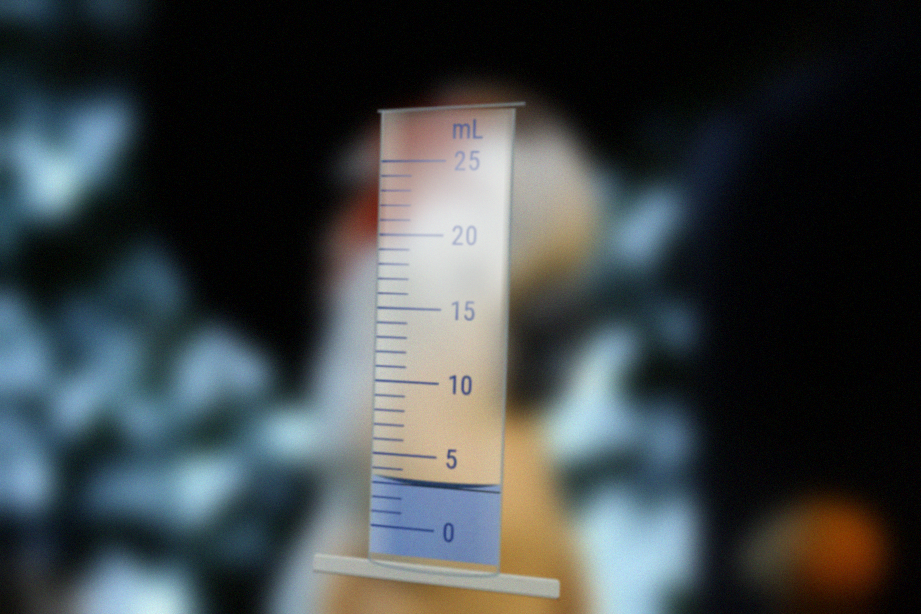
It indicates mL 3
